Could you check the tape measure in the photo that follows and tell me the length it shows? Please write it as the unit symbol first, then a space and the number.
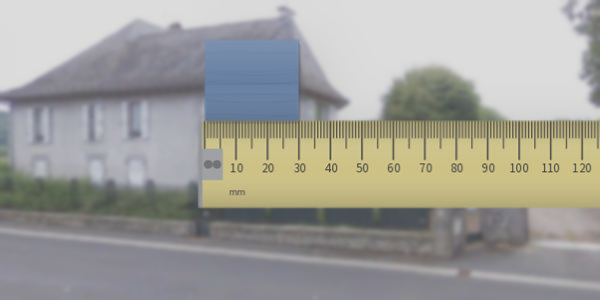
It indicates mm 30
